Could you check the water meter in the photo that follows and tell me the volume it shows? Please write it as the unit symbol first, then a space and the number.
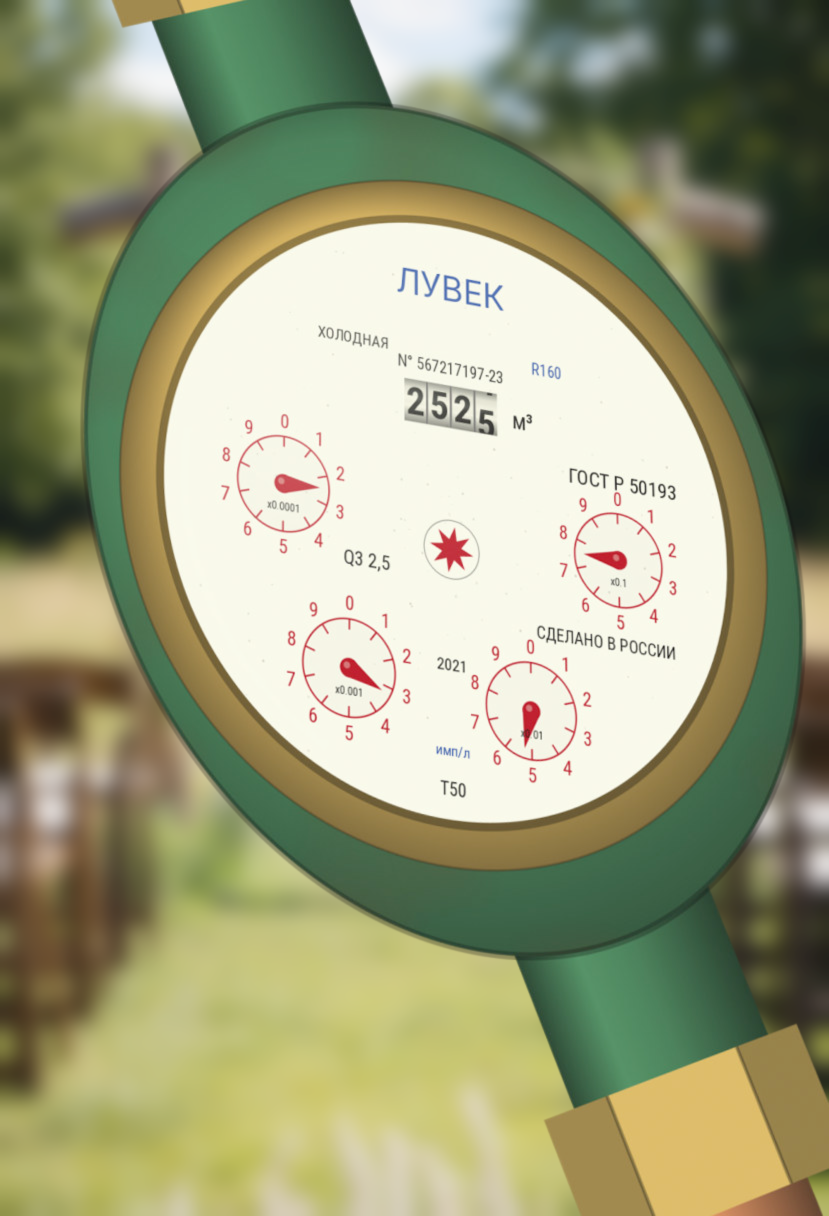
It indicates m³ 2524.7532
